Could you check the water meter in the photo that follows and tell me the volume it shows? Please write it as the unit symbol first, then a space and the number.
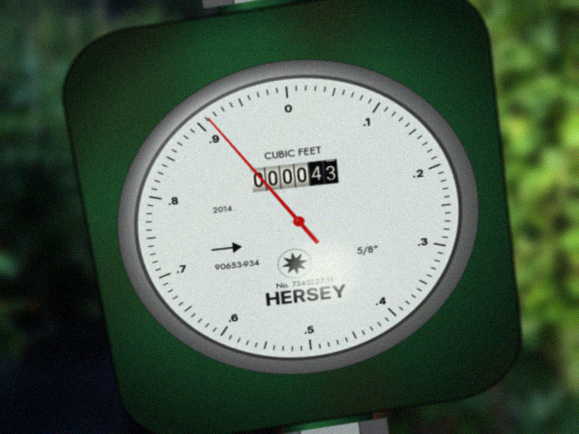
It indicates ft³ 42.91
